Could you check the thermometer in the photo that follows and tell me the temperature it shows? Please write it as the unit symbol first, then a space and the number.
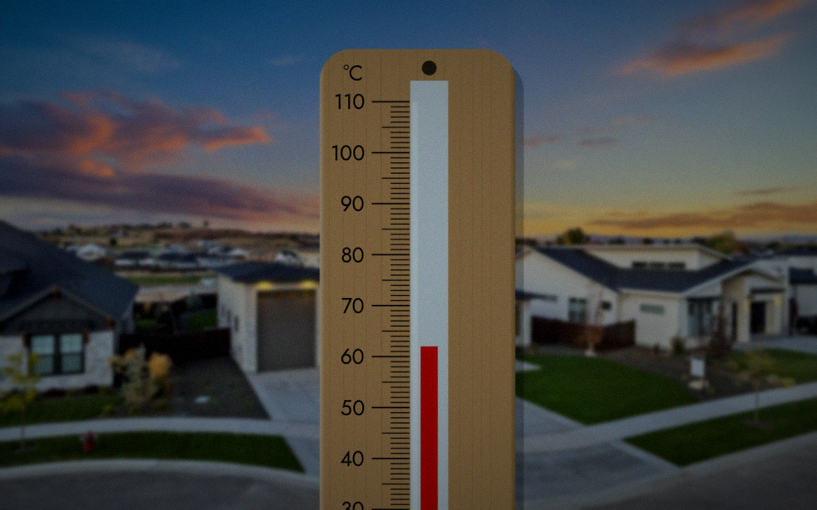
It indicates °C 62
